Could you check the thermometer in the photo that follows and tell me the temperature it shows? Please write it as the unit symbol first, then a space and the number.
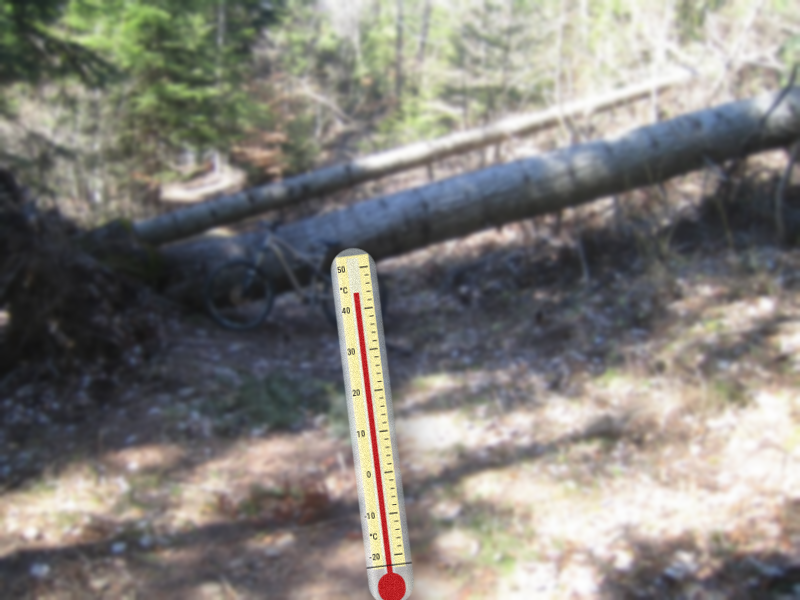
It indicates °C 44
